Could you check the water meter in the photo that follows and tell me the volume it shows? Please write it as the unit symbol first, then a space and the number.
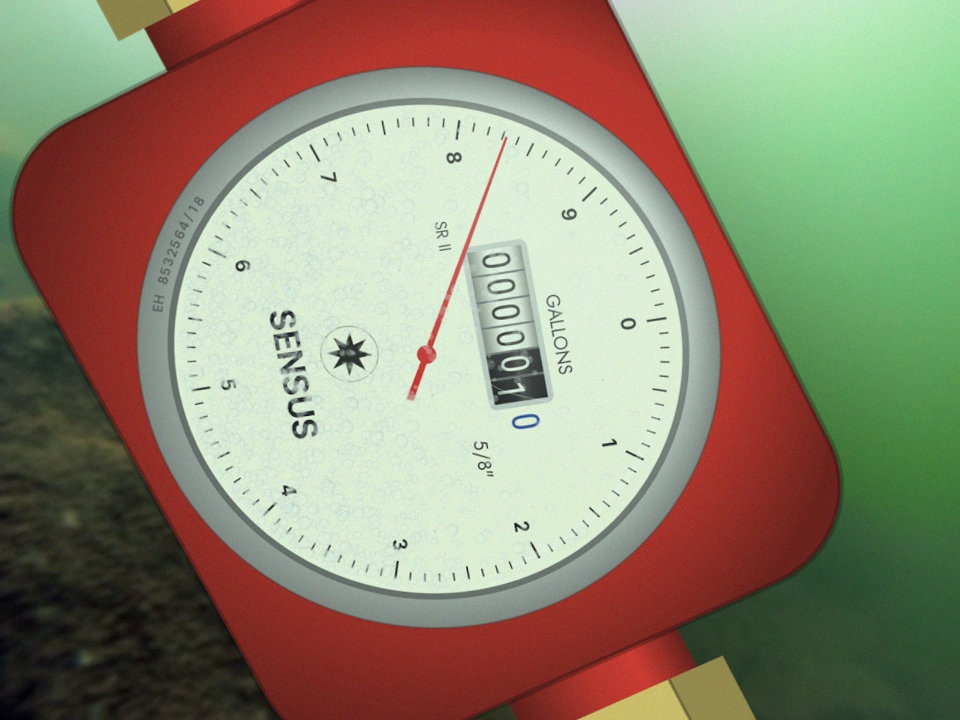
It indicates gal 8.3
